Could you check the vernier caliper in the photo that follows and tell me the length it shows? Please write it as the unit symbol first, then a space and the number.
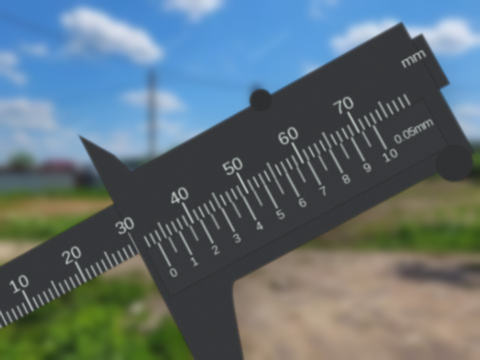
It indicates mm 33.5
